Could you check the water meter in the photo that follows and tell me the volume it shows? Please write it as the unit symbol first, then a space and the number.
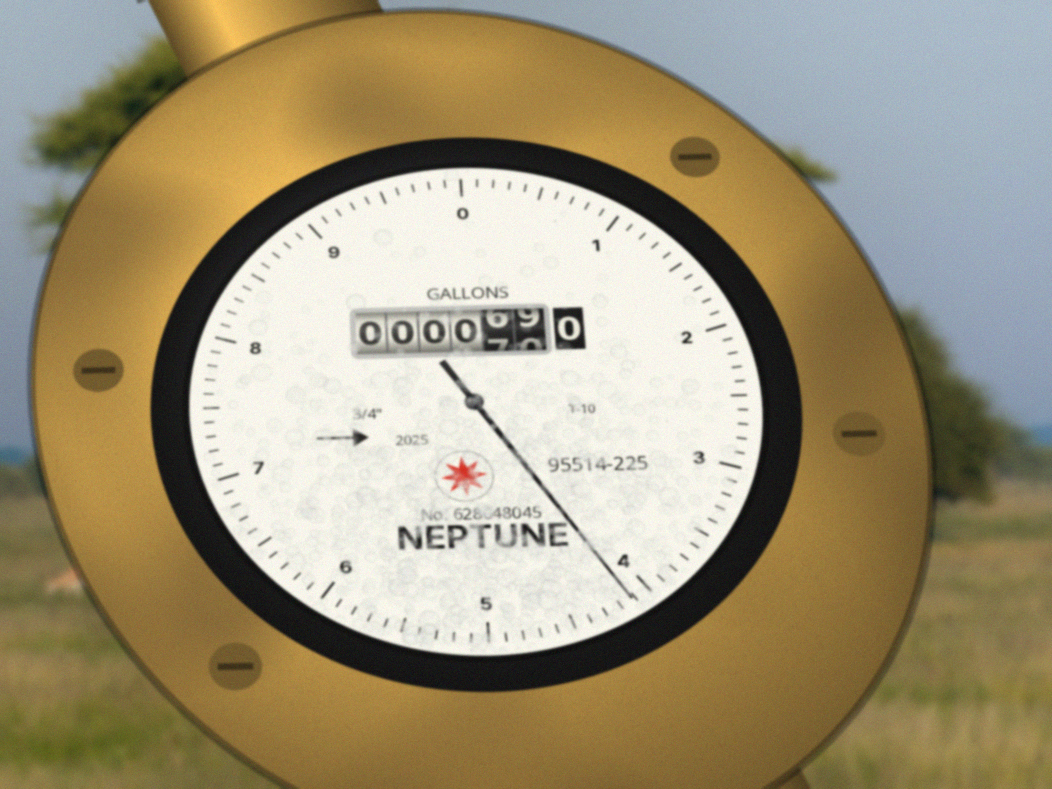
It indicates gal 694.1
